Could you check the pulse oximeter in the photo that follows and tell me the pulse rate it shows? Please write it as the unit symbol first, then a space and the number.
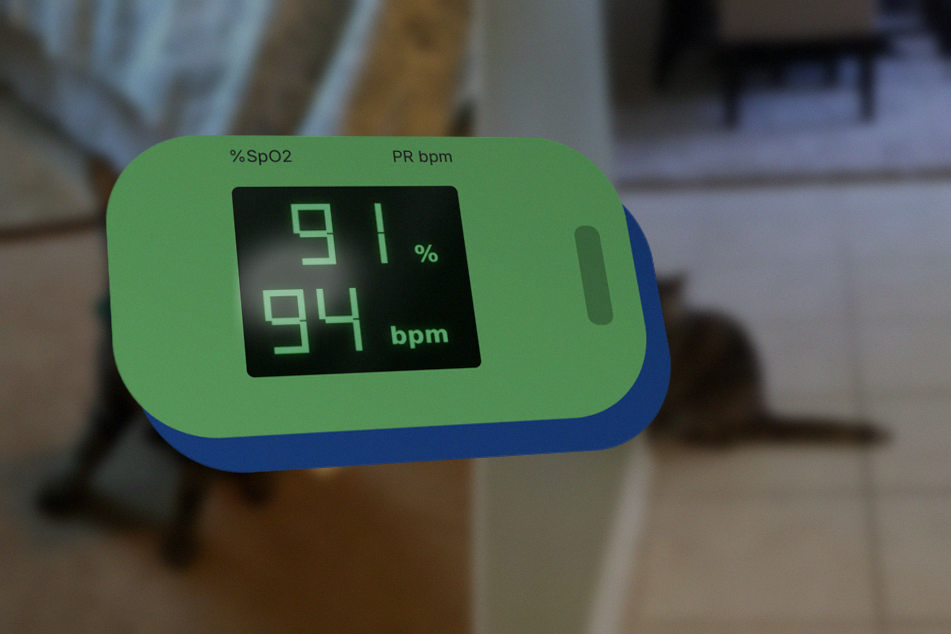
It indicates bpm 94
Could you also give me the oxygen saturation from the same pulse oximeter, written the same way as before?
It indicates % 91
